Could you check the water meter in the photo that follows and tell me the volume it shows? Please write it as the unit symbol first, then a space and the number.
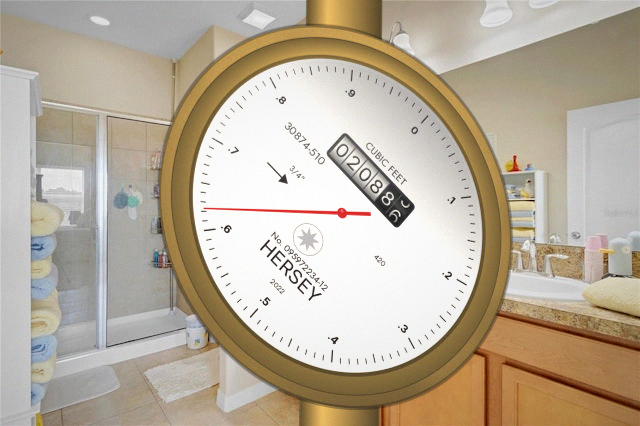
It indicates ft³ 20885.62
